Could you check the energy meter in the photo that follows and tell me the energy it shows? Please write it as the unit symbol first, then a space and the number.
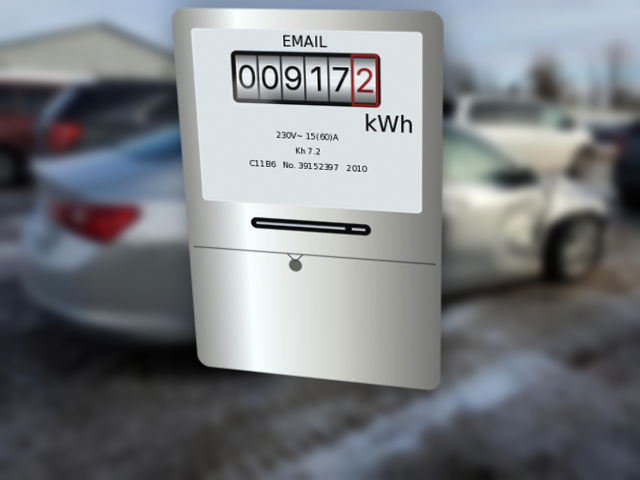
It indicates kWh 917.2
